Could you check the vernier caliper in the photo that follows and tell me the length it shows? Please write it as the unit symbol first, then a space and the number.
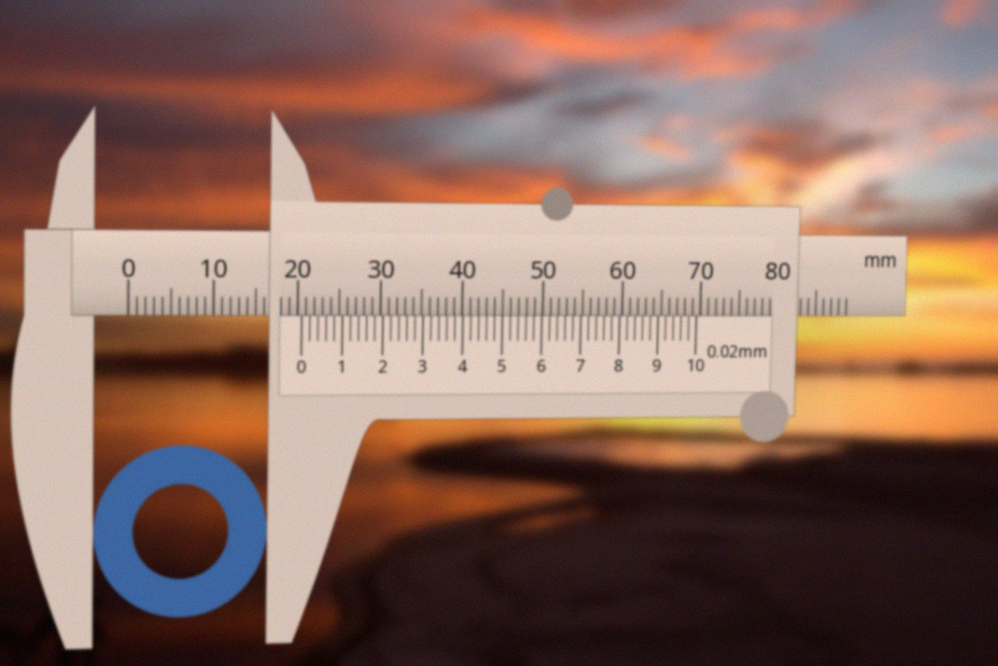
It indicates mm 20.5
